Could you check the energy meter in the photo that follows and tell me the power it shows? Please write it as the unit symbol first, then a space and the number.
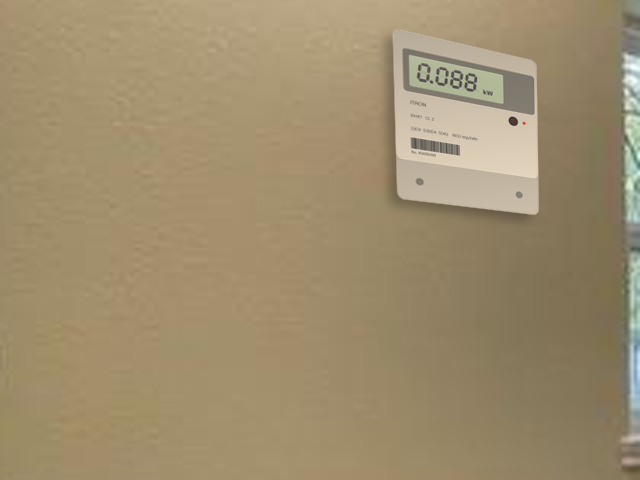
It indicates kW 0.088
